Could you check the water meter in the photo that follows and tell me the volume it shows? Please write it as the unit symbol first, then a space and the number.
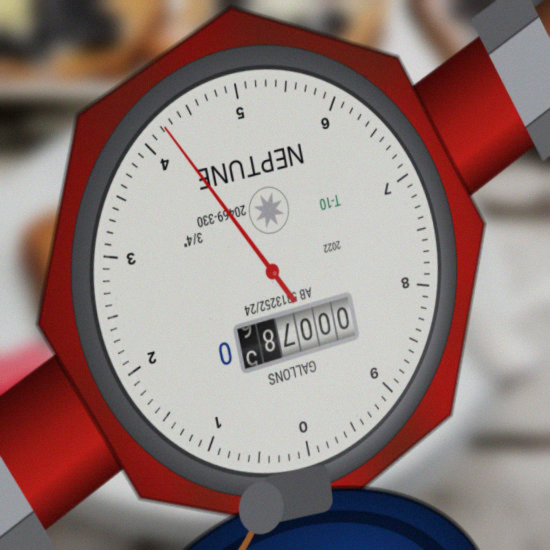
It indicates gal 7854.2
